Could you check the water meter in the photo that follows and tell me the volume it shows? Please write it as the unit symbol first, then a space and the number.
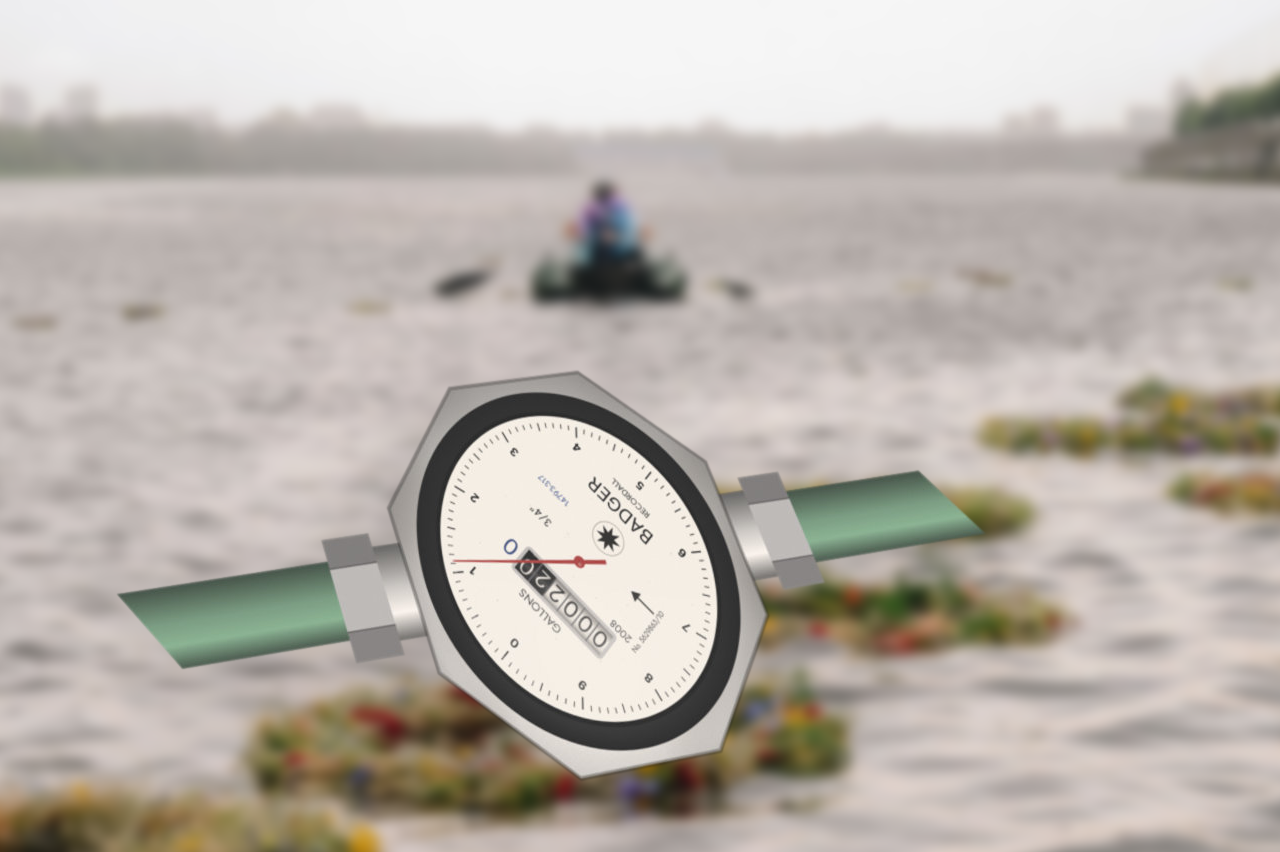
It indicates gal 2201.1
